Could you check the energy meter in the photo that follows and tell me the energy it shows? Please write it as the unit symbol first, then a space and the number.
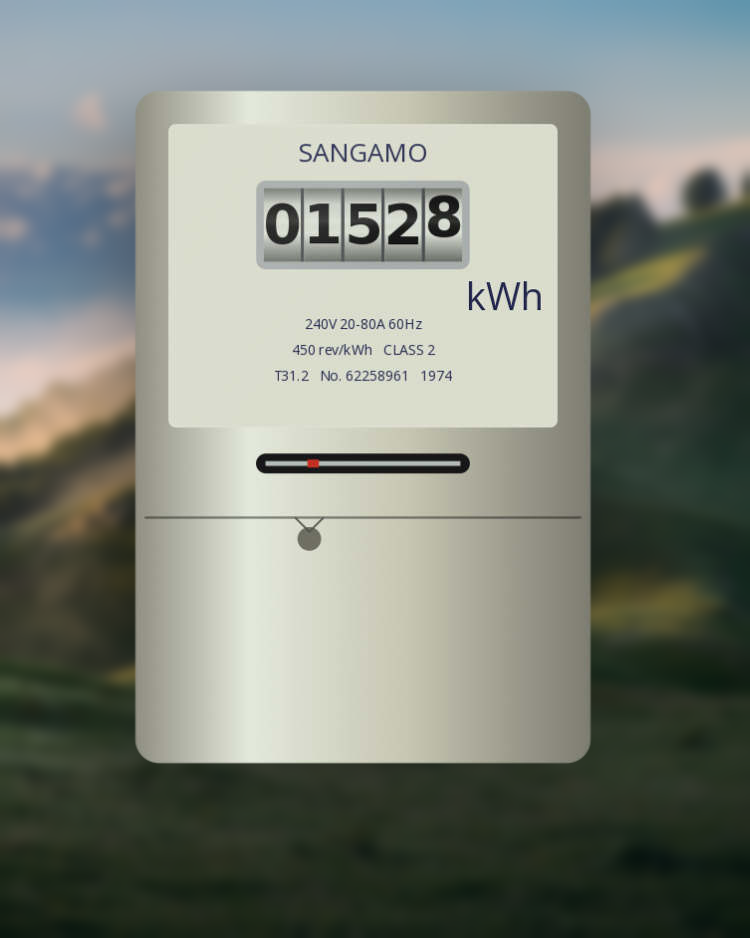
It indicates kWh 1528
